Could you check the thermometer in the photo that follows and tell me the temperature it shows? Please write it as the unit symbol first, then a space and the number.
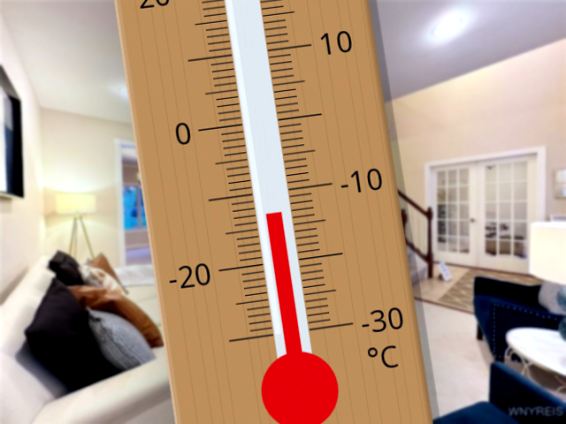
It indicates °C -13
